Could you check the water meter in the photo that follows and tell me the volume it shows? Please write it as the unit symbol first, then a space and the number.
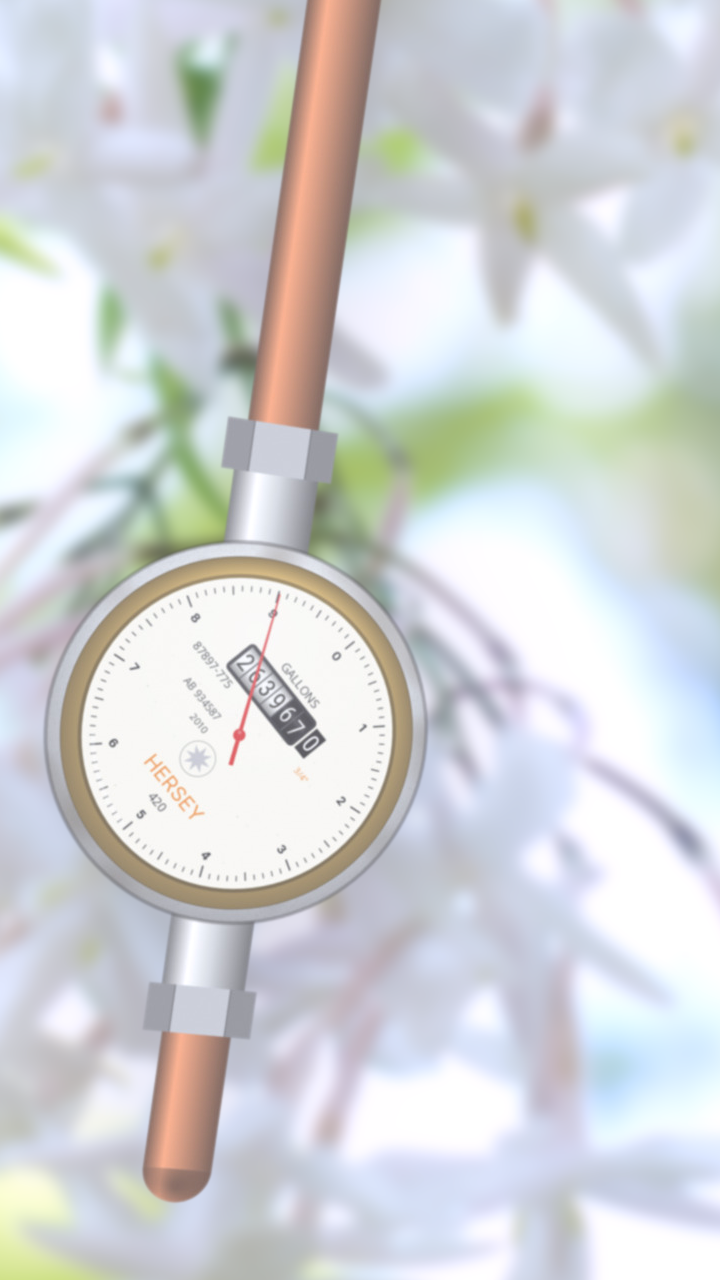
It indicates gal 2639669.0
